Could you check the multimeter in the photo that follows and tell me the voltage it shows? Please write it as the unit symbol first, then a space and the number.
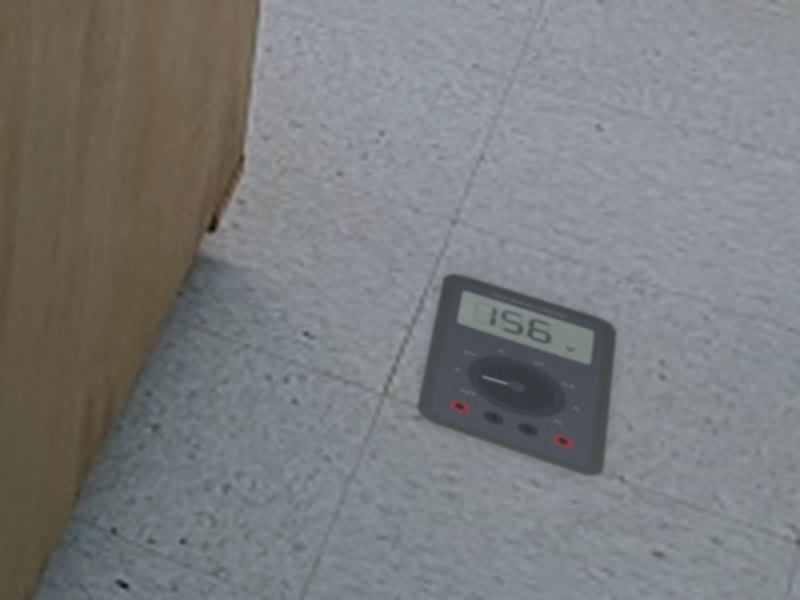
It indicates V 156
